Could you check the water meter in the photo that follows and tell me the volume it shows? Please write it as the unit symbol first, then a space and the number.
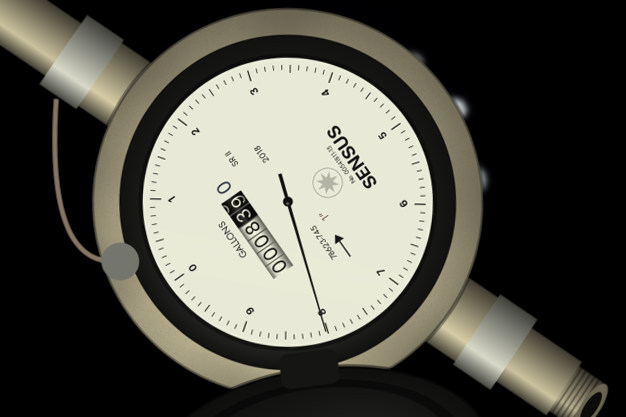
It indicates gal 8388.0
